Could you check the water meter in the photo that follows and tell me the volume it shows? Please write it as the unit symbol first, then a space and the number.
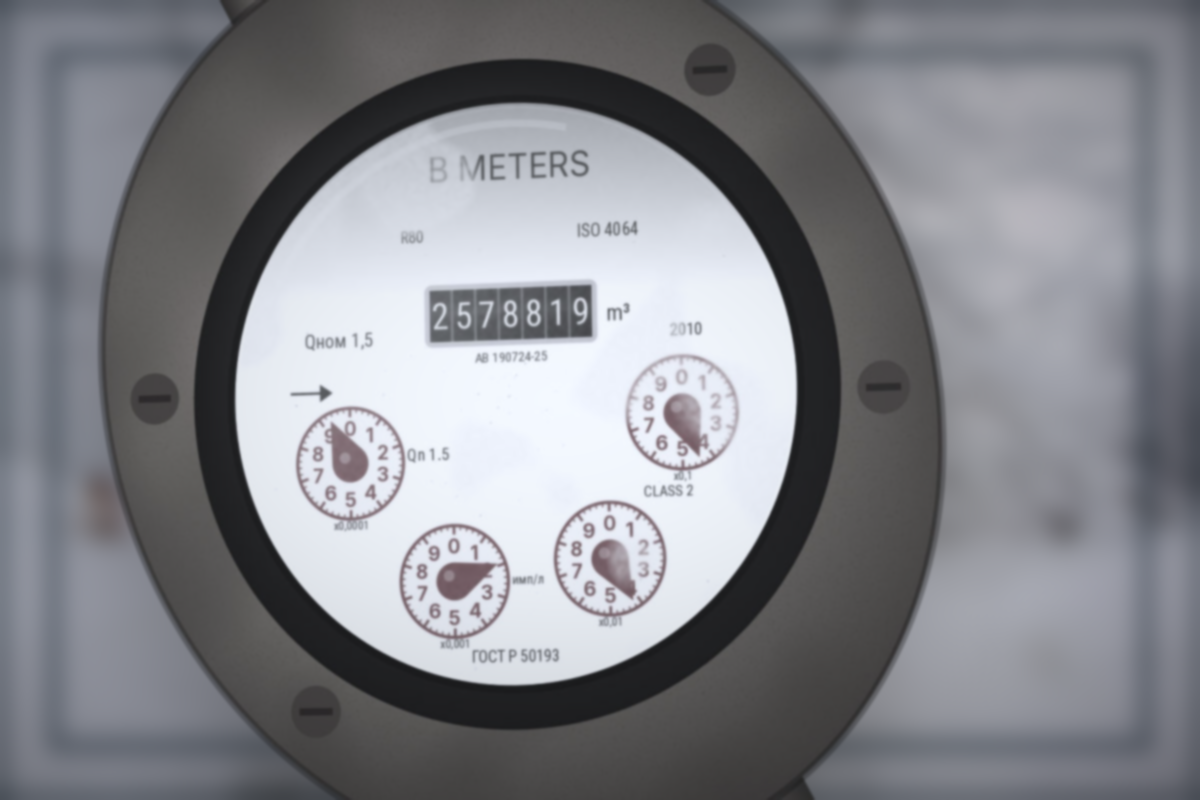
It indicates m³ 2578819.4419
